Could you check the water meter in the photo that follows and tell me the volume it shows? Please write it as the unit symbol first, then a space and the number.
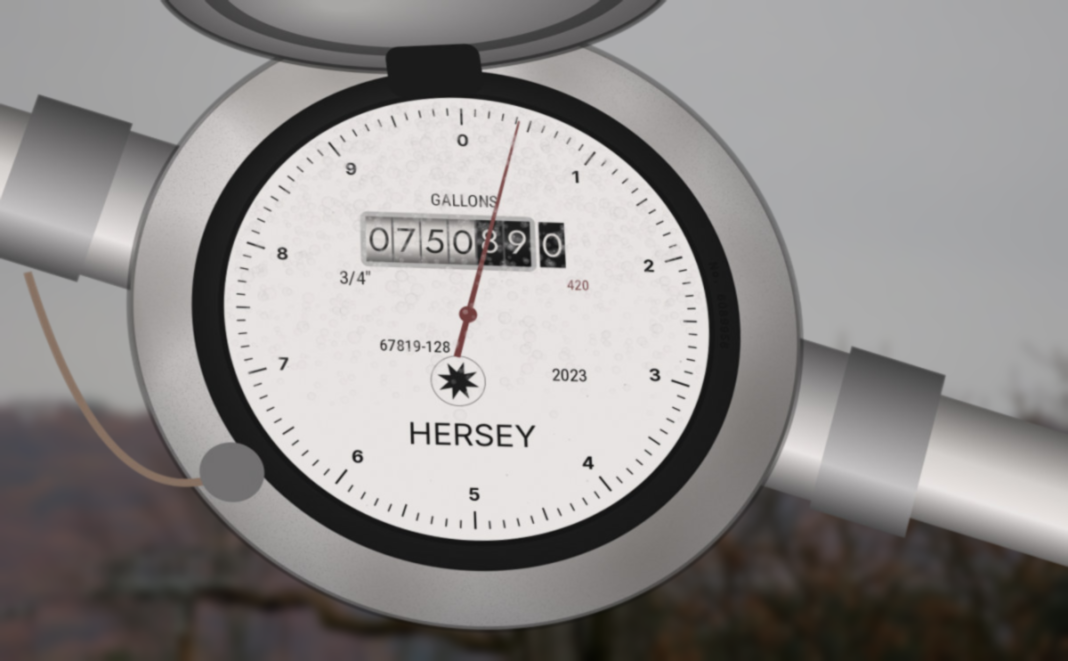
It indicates gal 750890.4
